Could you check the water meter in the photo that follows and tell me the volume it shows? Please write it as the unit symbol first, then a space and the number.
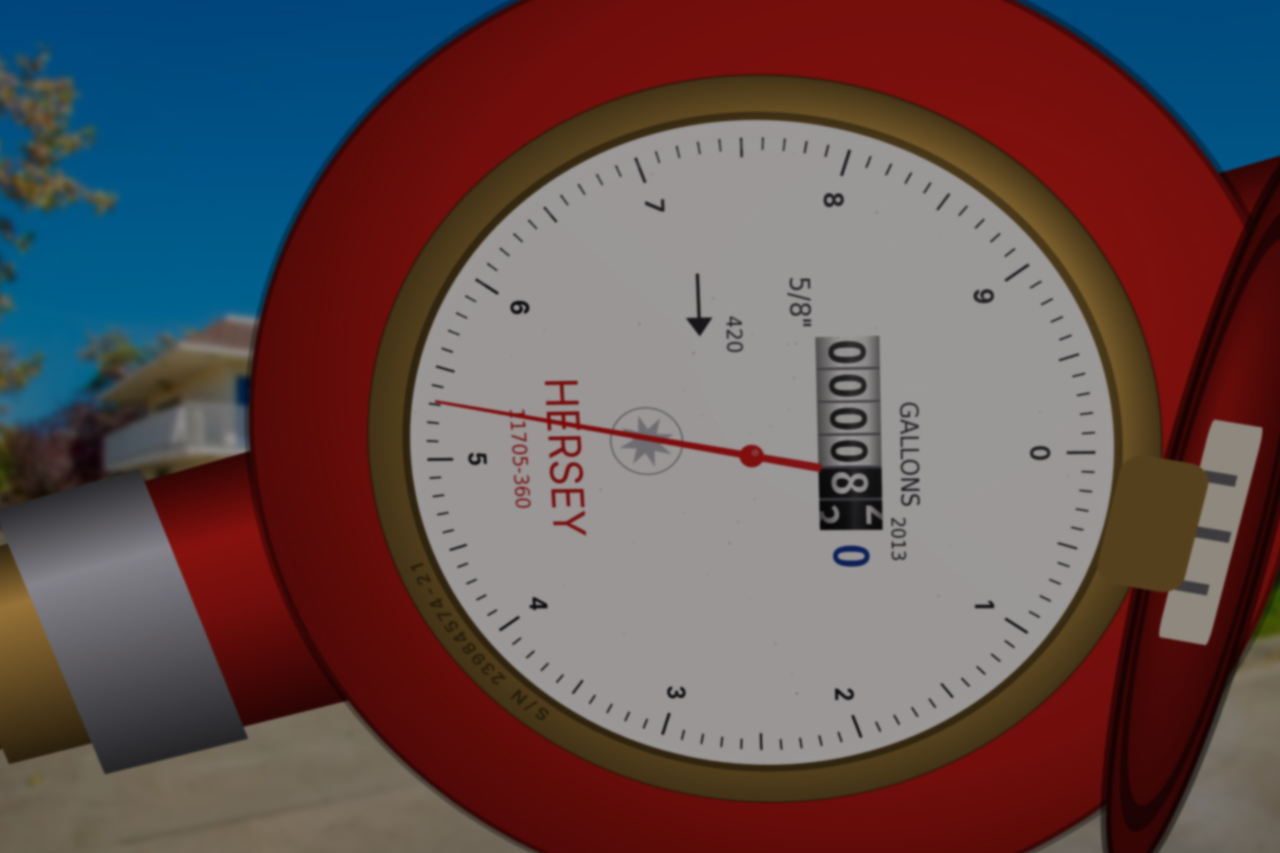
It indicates gal 825.3
